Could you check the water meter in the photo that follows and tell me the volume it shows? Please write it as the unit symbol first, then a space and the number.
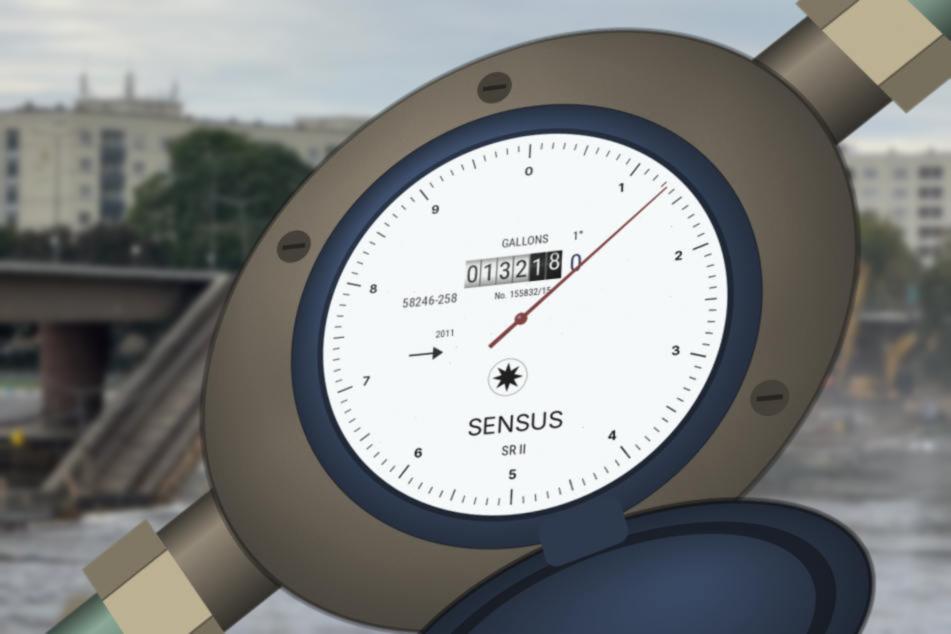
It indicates gal 132181.3
